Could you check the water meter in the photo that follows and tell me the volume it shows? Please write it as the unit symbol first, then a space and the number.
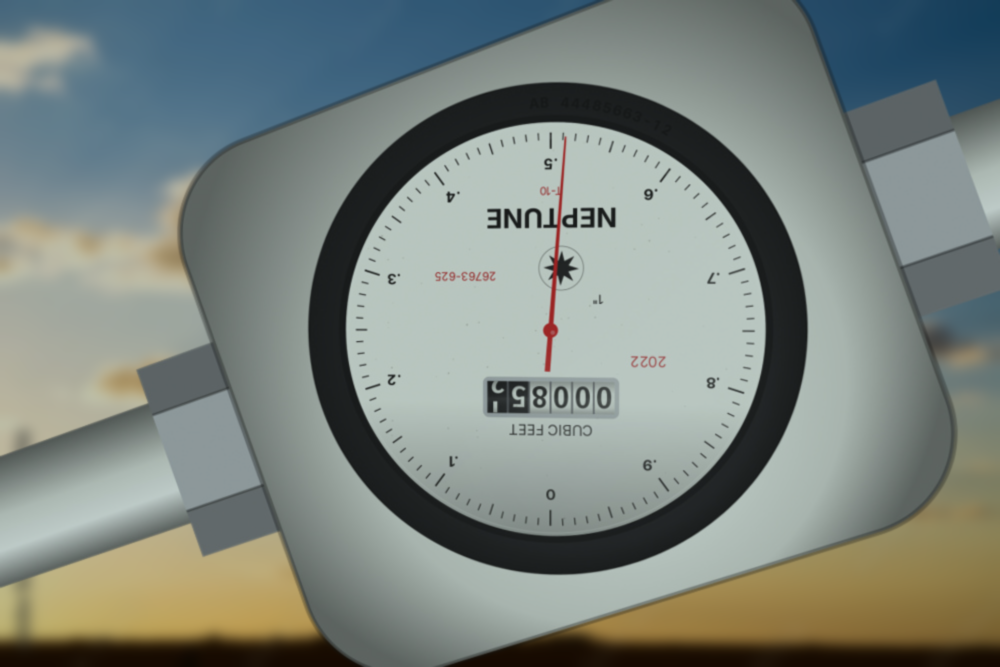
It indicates ft³ 851.51
